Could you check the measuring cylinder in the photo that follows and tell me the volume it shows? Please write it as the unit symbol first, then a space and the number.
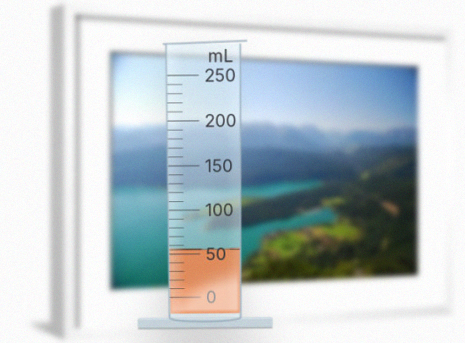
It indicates mL 55
